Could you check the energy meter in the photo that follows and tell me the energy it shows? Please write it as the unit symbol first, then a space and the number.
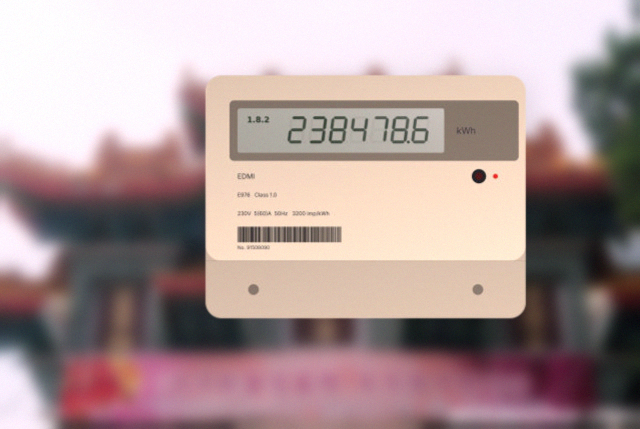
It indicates kWh 238478.6
